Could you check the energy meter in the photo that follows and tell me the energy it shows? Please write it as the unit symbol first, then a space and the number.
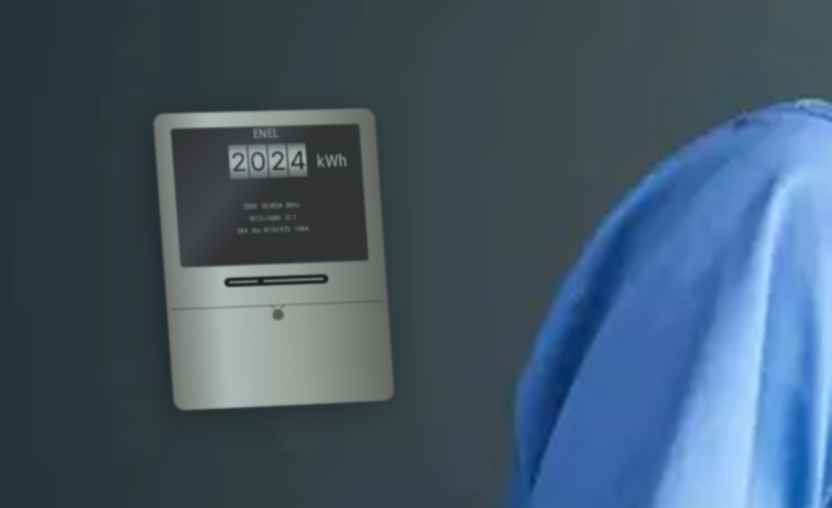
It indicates kWh 2024
